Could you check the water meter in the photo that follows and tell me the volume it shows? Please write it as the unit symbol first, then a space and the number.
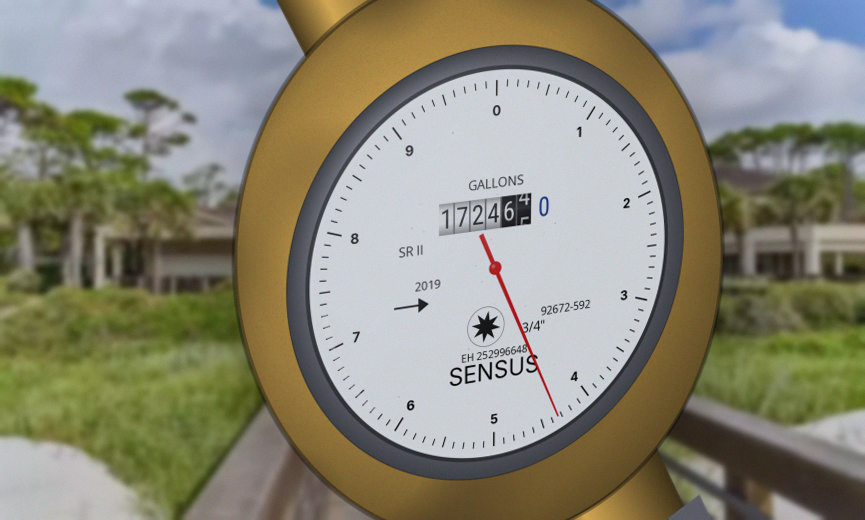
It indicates gal 1724644.3
